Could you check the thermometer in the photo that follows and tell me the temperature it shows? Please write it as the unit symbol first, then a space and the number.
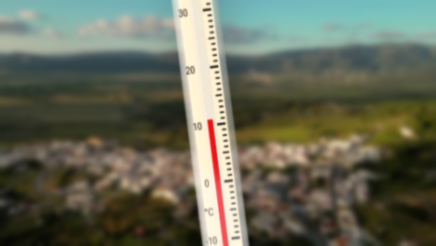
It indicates °C 11
